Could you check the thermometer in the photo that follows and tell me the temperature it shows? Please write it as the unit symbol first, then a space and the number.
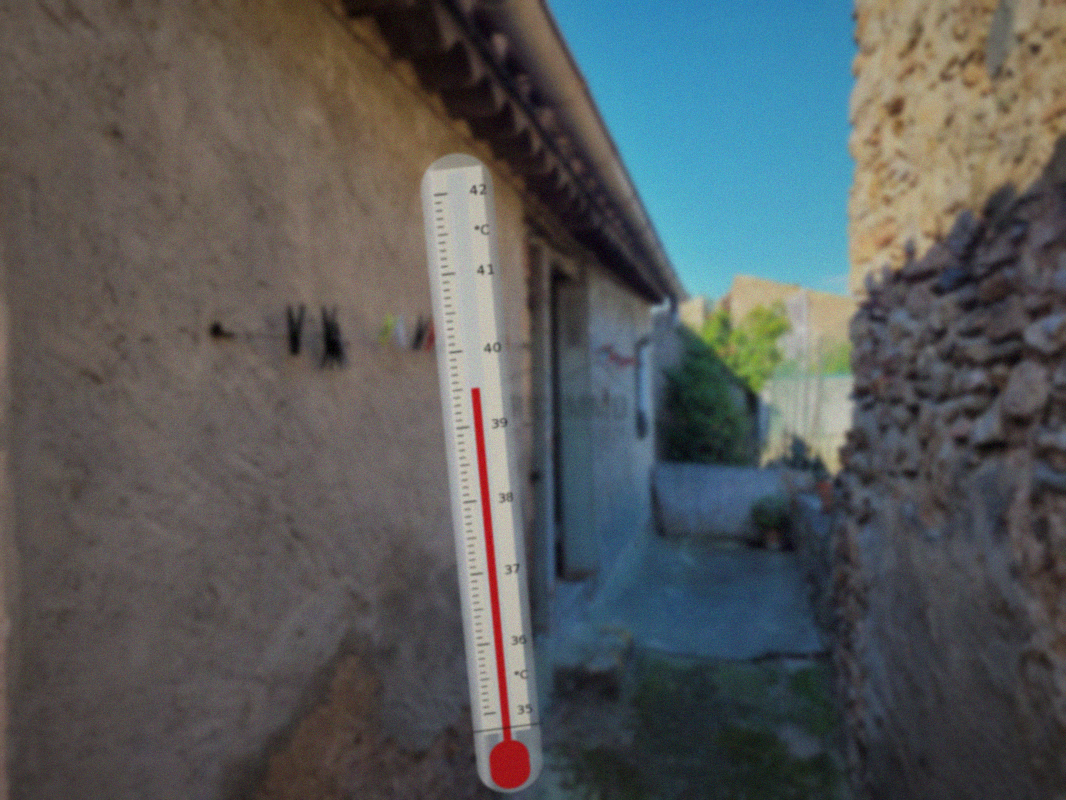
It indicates °C 39.5
